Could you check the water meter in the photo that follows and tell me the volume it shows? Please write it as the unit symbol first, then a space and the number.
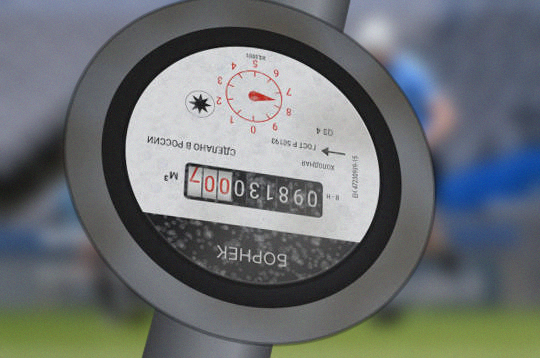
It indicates m³ 98130.0067
